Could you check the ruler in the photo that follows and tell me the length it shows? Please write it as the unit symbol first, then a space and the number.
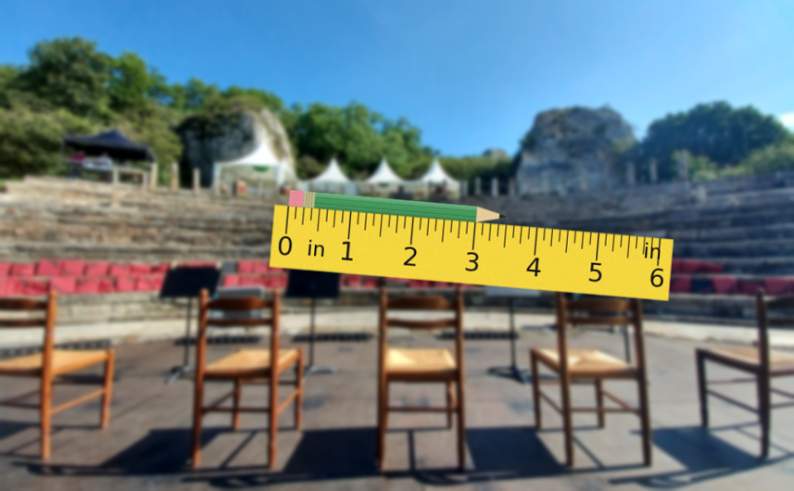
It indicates in 3.5
